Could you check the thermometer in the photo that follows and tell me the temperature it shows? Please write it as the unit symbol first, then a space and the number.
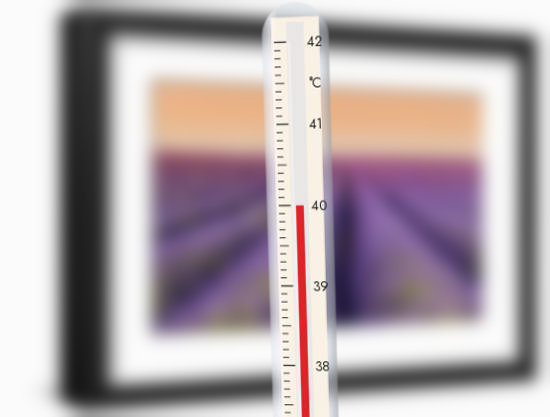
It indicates °C 40
